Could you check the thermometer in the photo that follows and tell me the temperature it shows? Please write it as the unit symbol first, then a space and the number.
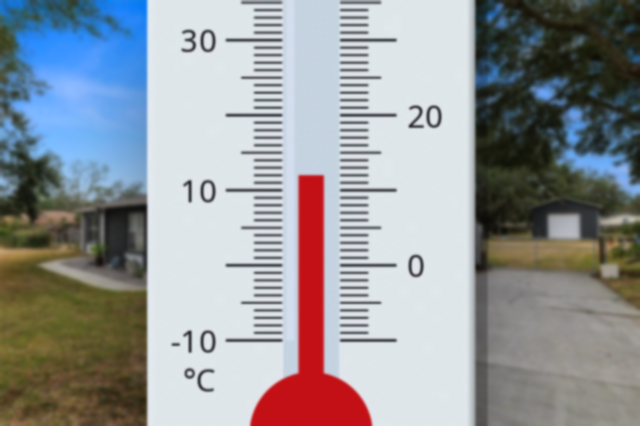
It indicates °C 12
